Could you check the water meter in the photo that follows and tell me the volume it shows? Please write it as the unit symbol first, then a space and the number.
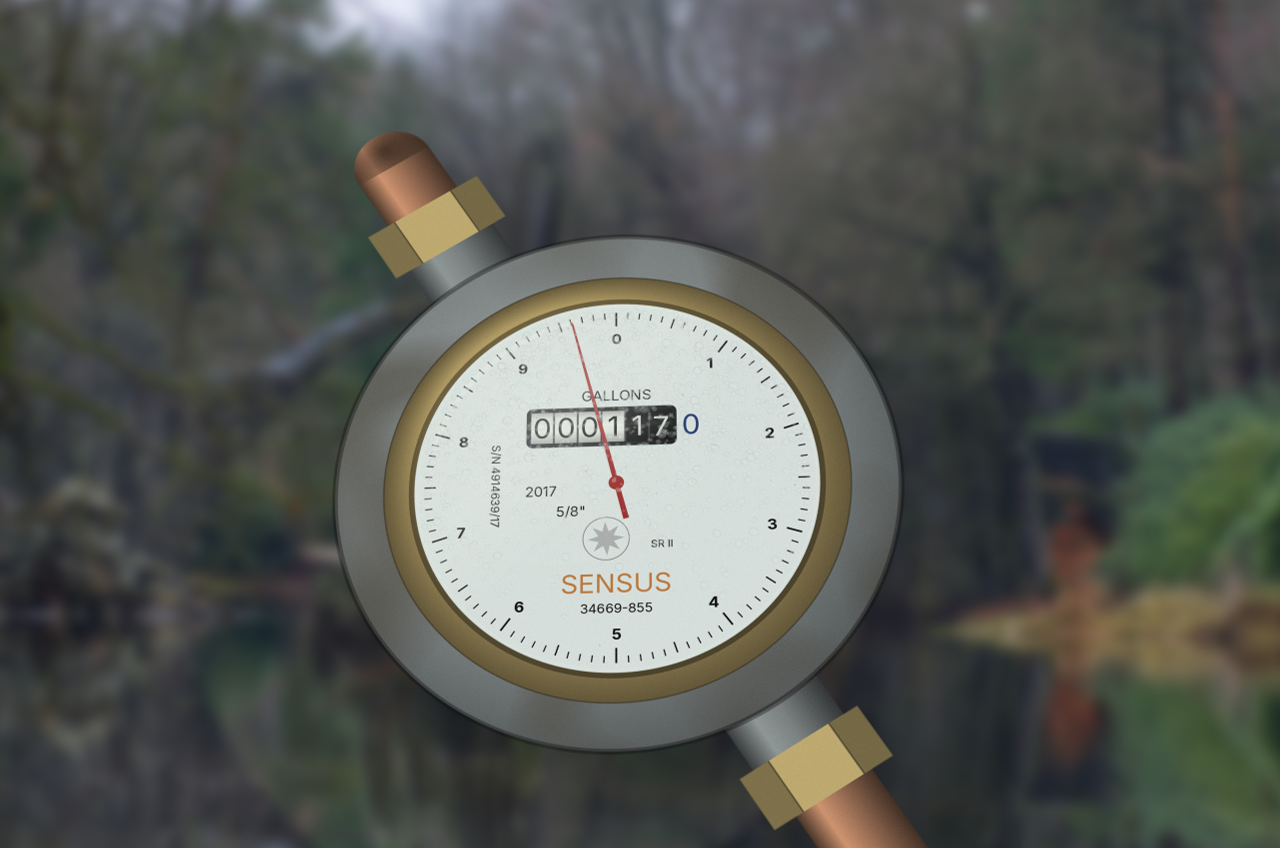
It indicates gal 1169.6
